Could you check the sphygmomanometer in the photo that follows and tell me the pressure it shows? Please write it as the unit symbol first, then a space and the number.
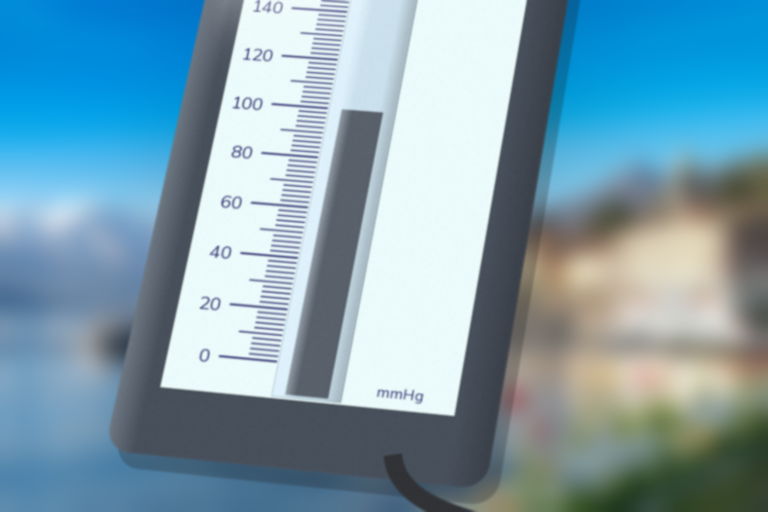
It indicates mmHg 100
